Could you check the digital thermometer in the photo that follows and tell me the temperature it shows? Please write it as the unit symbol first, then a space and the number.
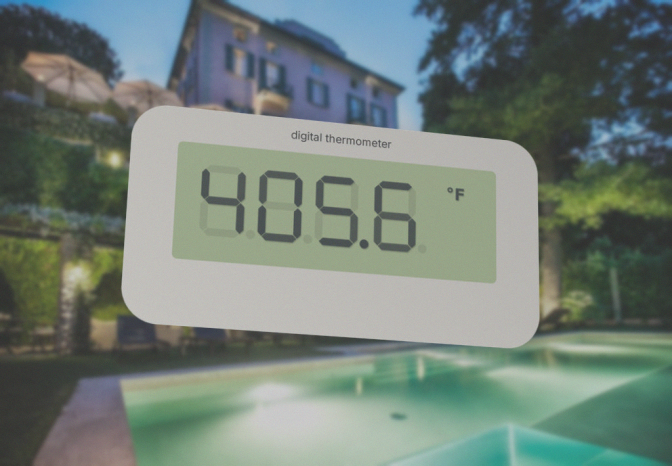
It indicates °F 405.6
